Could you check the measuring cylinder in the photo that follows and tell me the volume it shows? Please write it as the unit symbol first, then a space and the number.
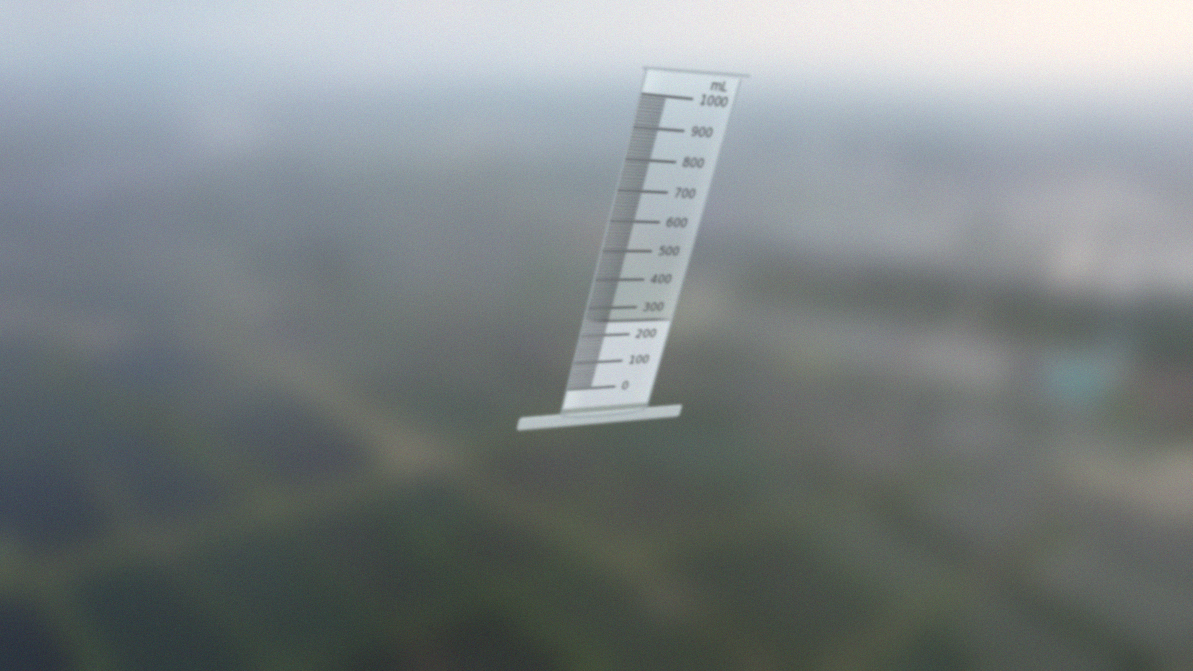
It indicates mL 250
